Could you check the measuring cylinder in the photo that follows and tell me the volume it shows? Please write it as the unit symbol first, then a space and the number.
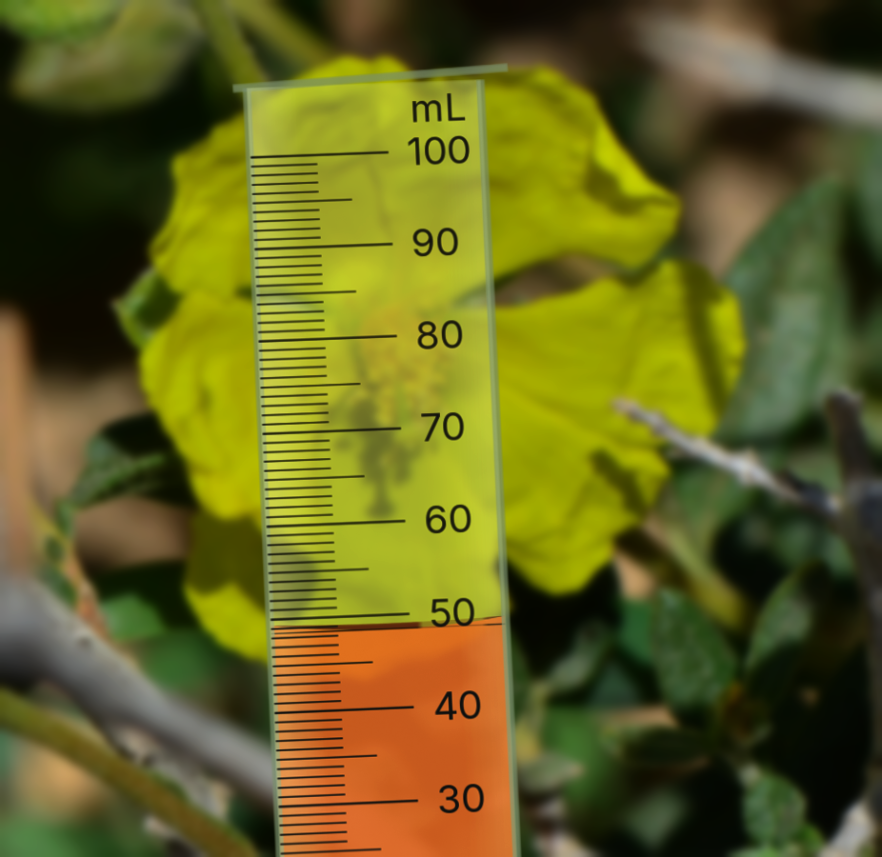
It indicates mL 48.5
